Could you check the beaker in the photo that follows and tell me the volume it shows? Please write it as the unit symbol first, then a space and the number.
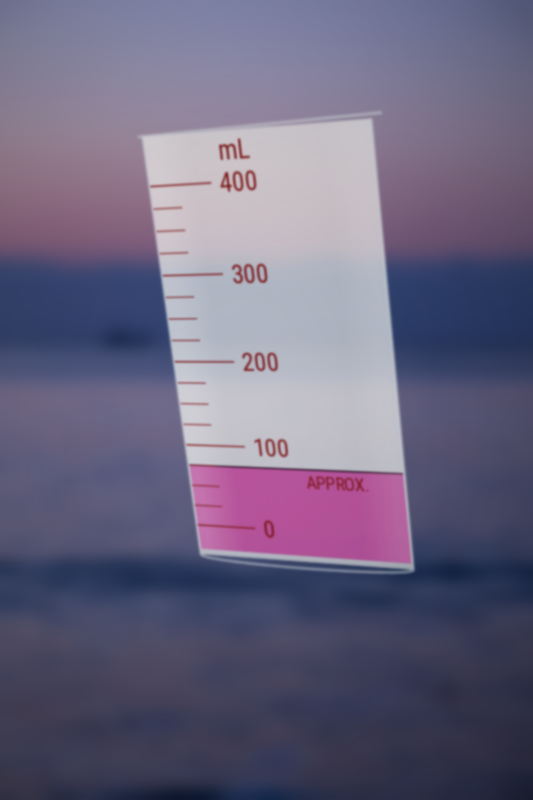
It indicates mL 75
